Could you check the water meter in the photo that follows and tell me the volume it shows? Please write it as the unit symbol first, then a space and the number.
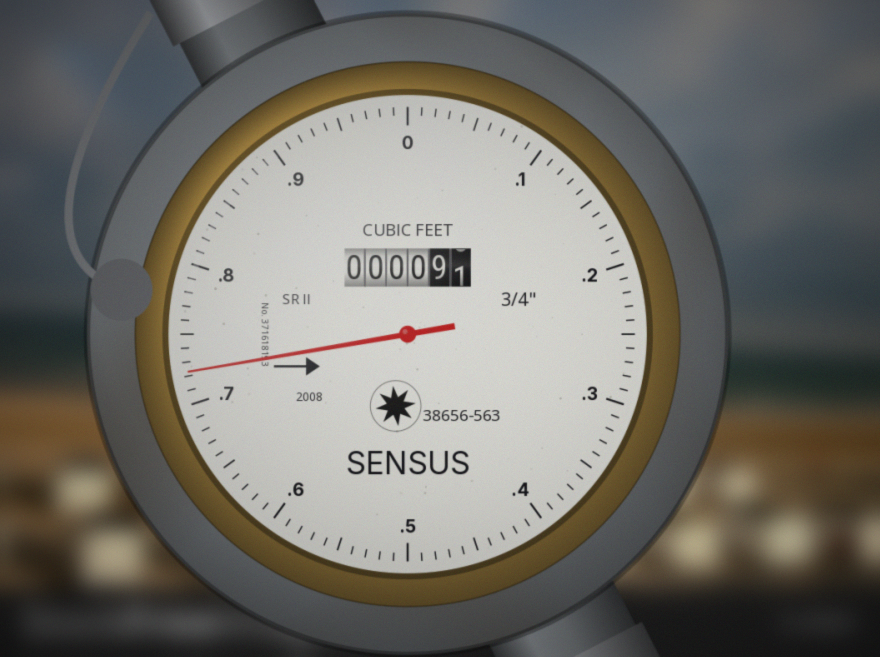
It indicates ft³ 90.72
